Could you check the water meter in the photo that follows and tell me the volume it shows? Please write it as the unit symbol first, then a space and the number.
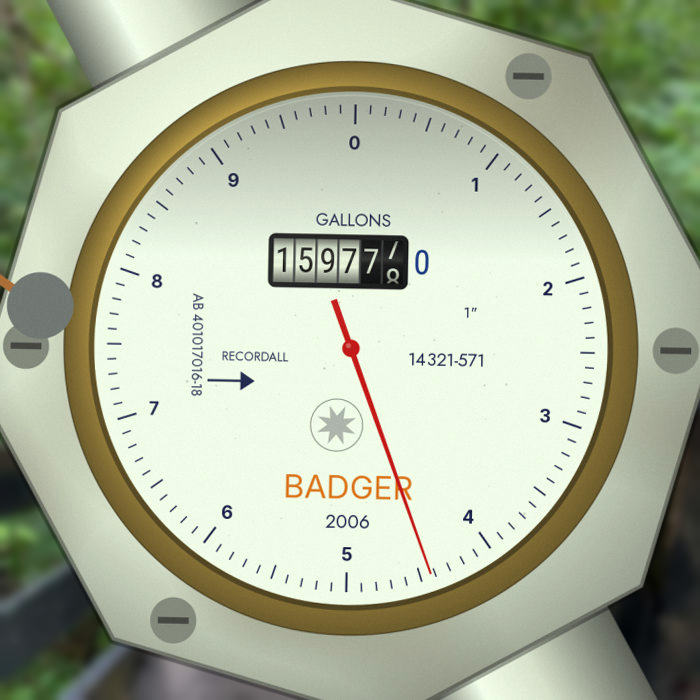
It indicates gal 1597774.4
